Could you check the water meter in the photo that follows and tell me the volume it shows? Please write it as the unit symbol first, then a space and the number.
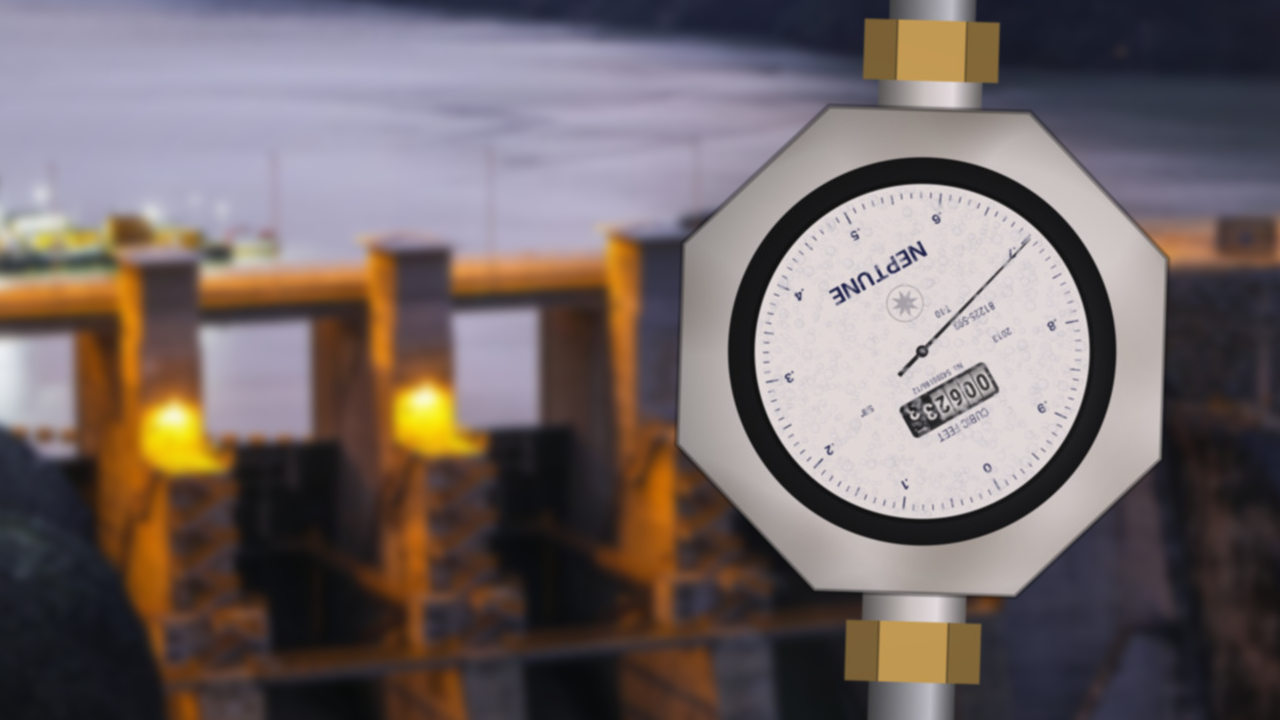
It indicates ft³ 6232.70
